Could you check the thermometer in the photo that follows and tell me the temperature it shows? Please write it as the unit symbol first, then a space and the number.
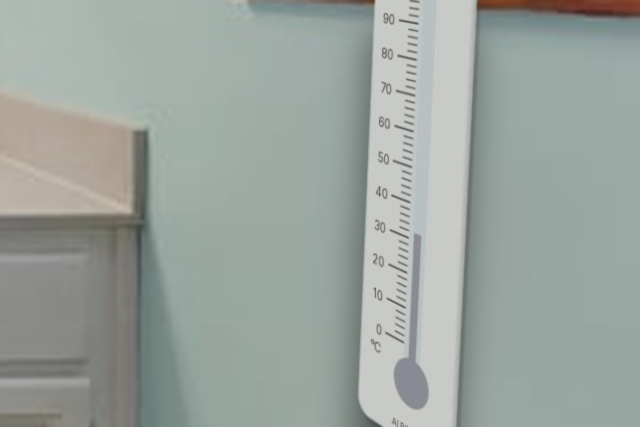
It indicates °C 32
